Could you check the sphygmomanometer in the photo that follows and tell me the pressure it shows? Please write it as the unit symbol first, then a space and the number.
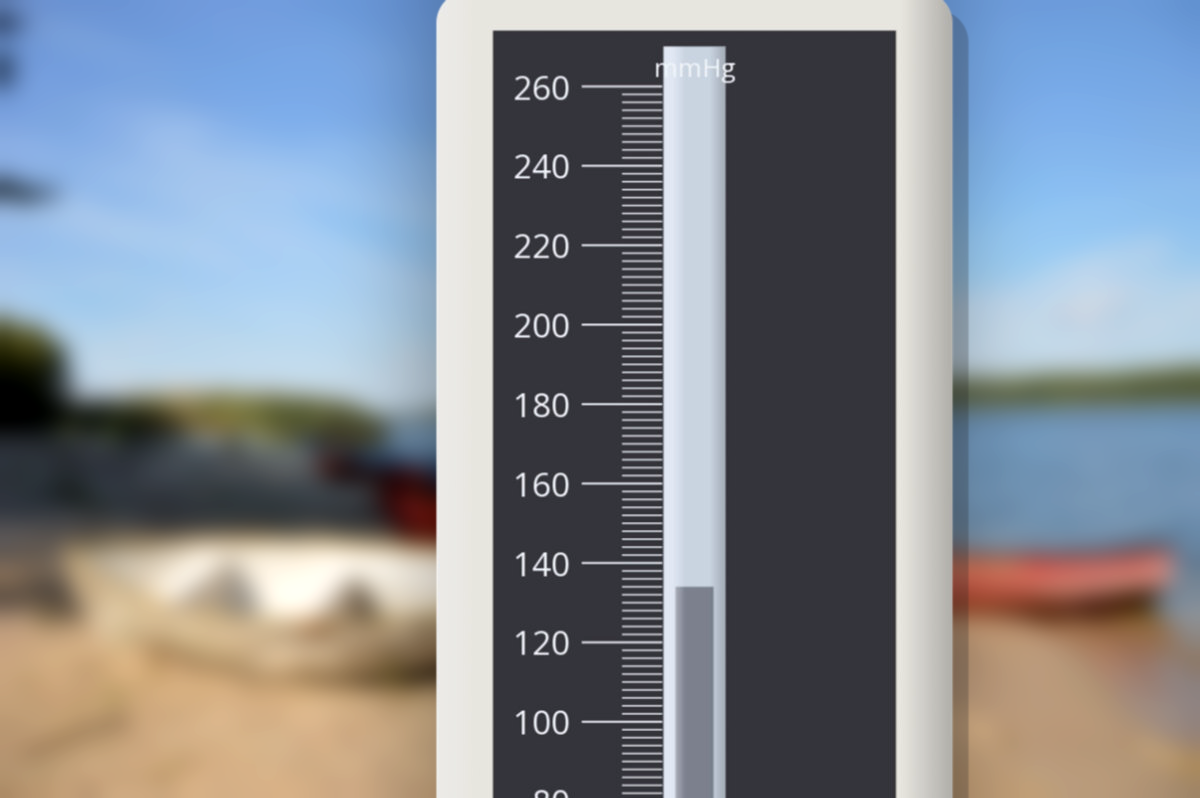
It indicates mmHg 134
